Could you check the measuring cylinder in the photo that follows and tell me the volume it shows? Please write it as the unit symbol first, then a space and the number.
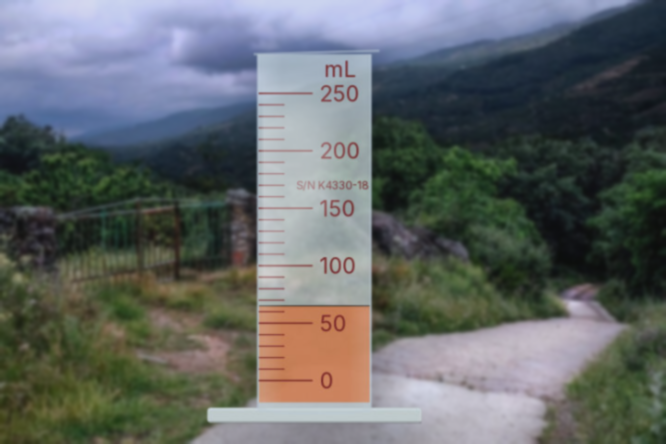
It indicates mL 65
